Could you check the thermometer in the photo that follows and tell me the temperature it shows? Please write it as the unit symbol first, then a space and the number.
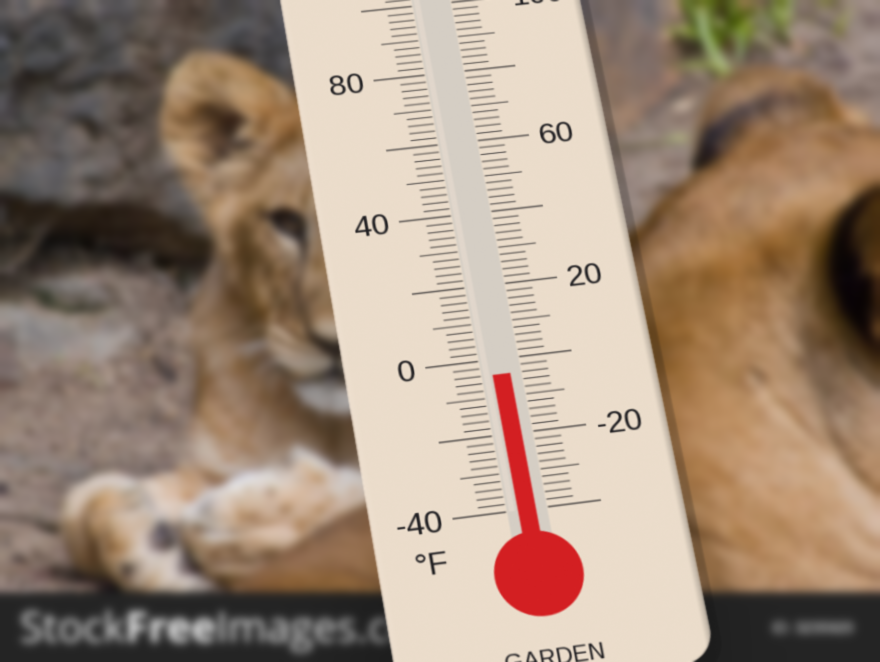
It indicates °F -4
